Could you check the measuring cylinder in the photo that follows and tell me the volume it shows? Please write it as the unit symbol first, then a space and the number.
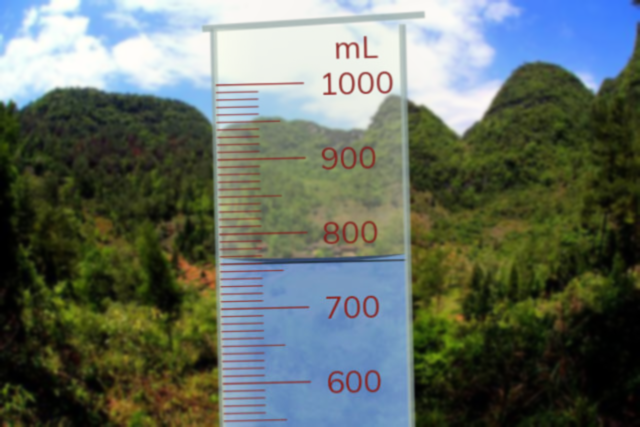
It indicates mL 760
